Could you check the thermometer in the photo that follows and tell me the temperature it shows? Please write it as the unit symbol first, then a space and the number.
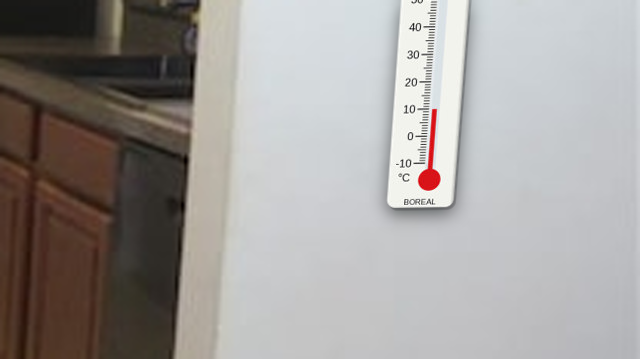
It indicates °C 10
